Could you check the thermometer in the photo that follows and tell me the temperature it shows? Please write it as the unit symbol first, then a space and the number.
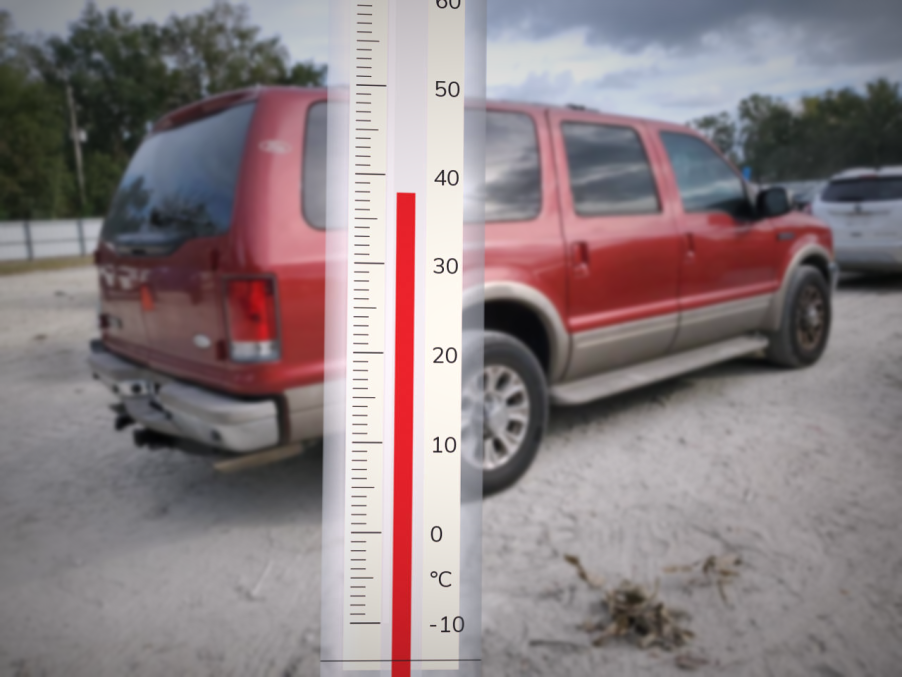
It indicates °C 38
